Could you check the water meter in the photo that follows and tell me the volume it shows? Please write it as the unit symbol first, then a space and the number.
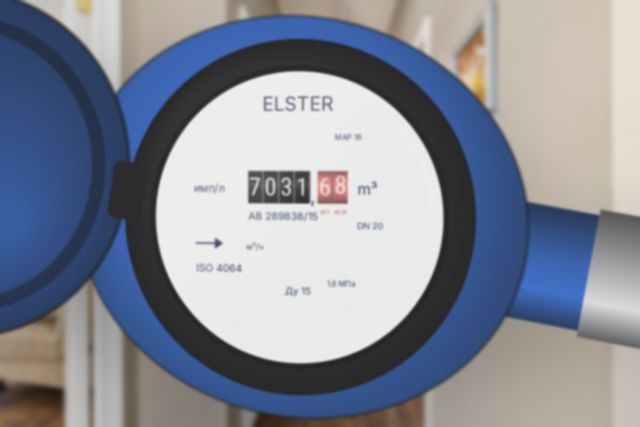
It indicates m³ 7031.68
